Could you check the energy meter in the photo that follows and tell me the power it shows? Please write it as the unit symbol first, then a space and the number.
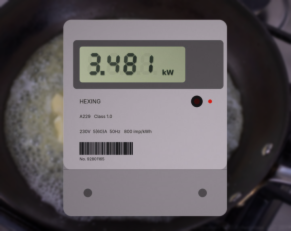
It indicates kW 3.481
